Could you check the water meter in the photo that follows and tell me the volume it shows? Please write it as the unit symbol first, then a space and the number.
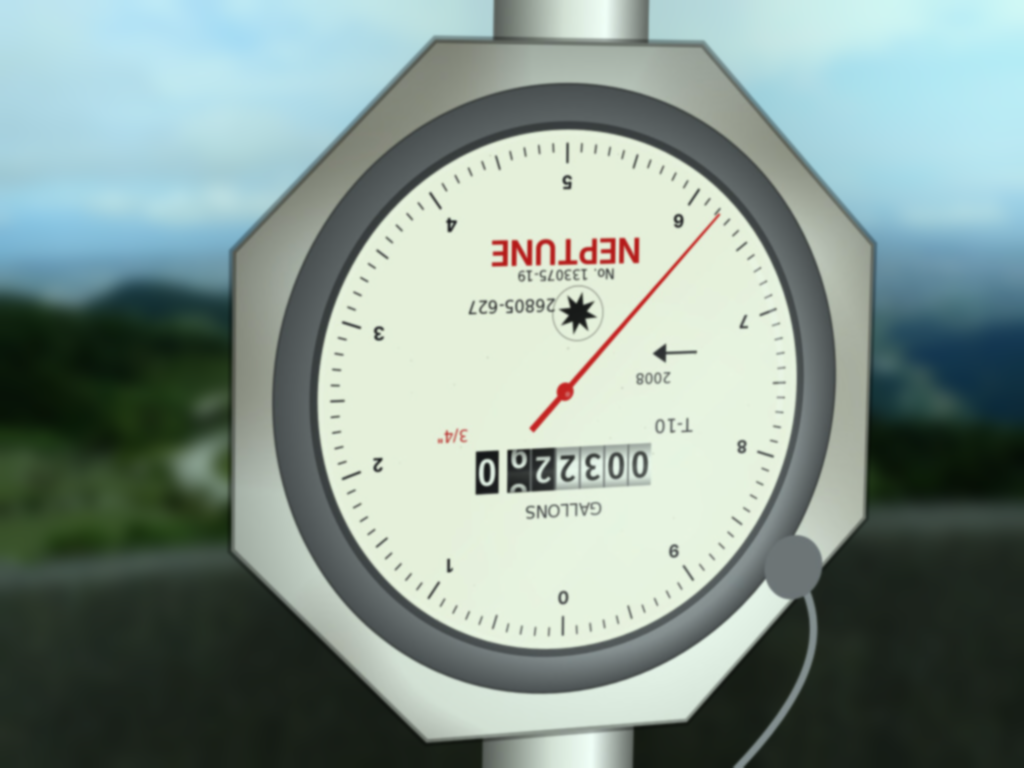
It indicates gal 32286.2
